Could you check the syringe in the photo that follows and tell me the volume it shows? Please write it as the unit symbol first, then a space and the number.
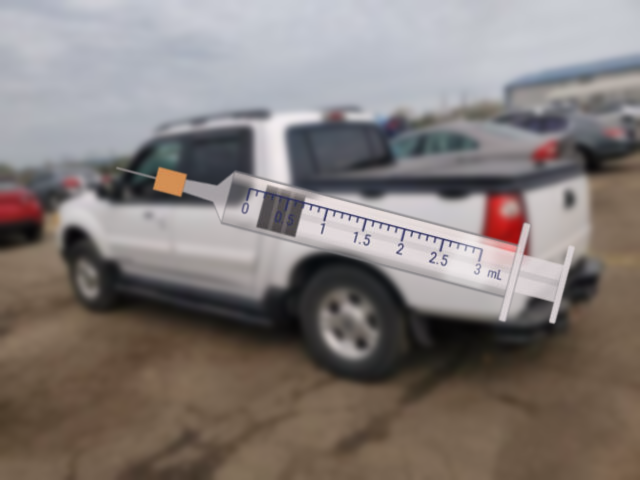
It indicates mL 0.2
